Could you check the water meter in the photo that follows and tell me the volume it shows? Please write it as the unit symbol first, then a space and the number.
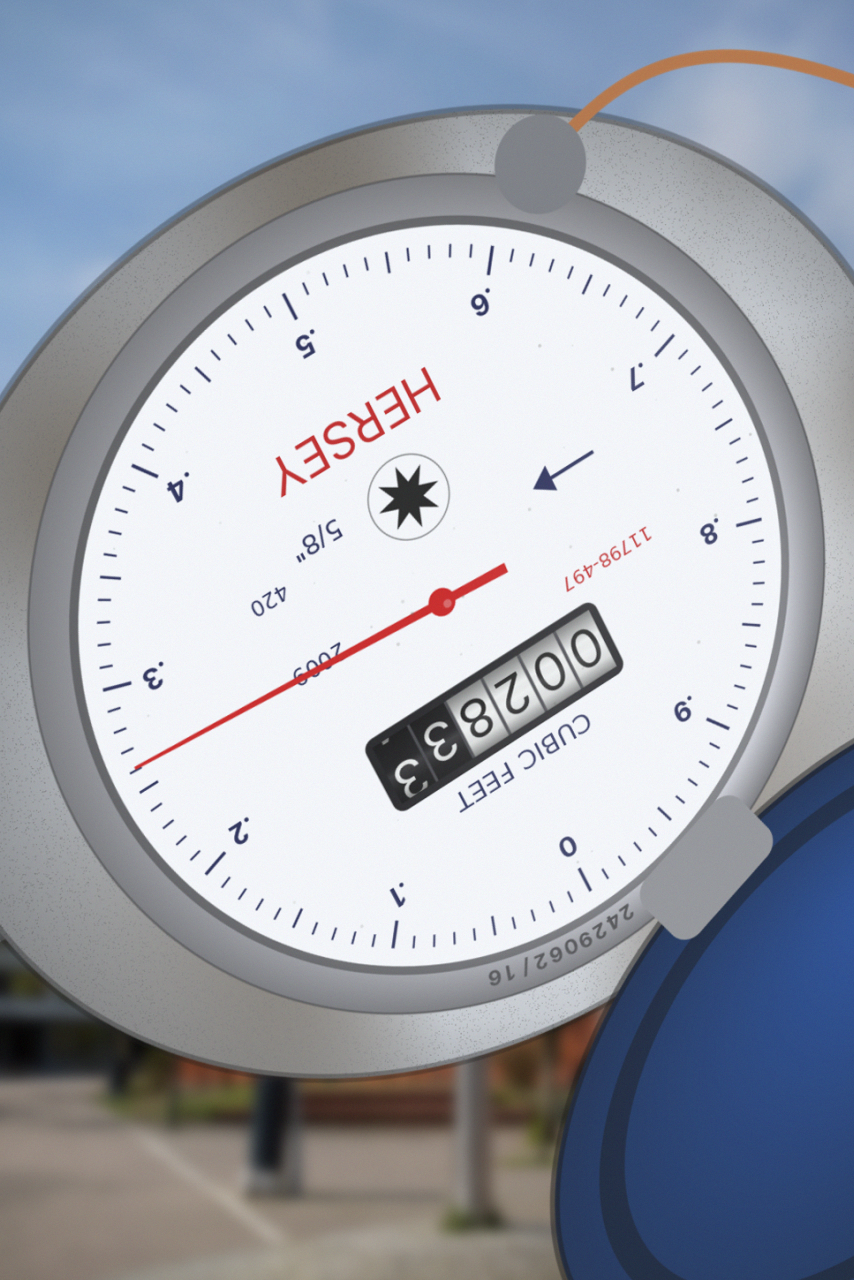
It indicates ft³ 2833.26
